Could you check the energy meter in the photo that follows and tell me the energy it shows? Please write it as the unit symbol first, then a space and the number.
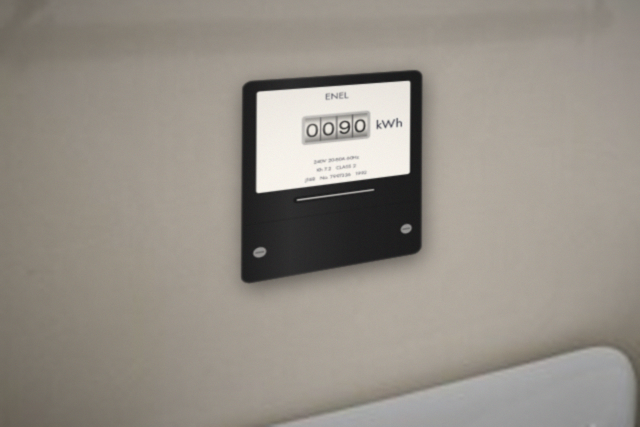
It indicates kWh 90
